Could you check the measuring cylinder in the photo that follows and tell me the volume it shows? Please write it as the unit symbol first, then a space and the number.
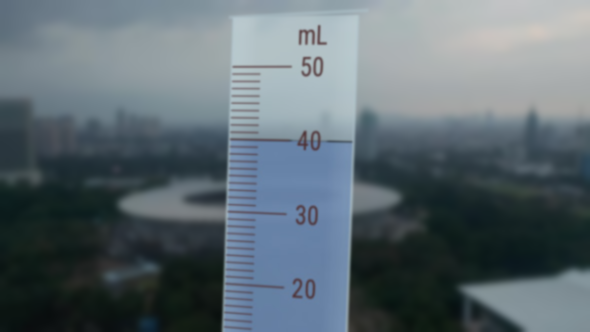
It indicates mL 40
